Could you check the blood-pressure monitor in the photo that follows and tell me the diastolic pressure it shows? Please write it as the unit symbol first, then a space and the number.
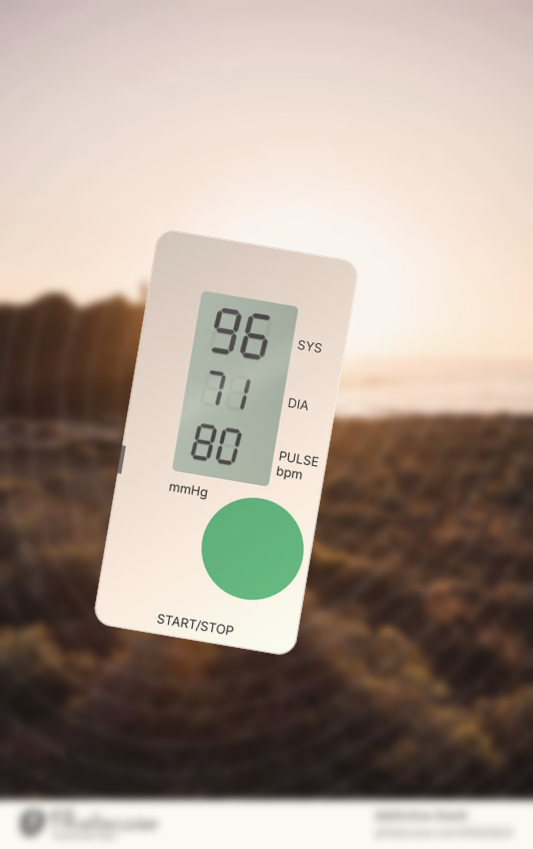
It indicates mmHg 71
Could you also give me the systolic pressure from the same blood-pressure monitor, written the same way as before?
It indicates mmHg 96
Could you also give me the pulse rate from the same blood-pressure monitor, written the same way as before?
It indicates bpm 80
